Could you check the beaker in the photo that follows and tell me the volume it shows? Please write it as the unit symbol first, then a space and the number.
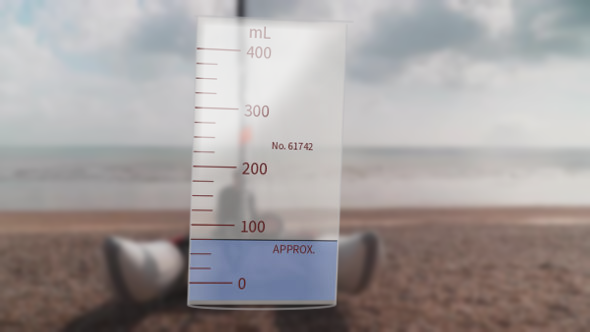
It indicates mL 75
